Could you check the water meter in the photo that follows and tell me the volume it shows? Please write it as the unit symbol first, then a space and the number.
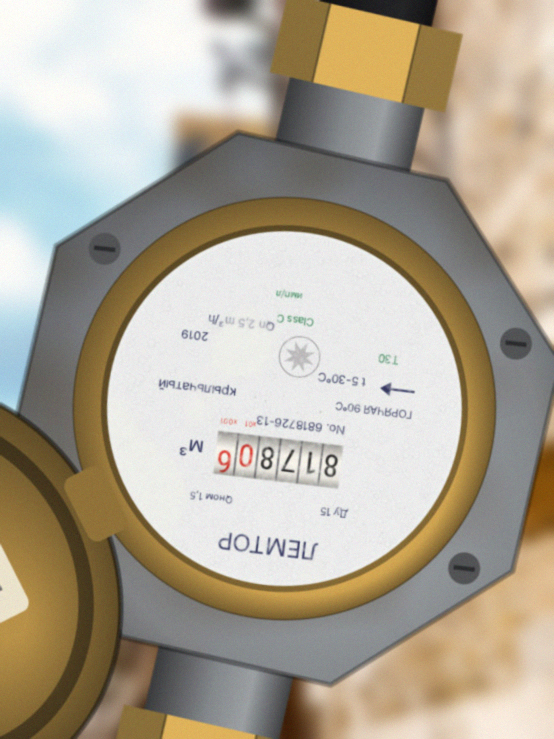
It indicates m³ 8178.06
